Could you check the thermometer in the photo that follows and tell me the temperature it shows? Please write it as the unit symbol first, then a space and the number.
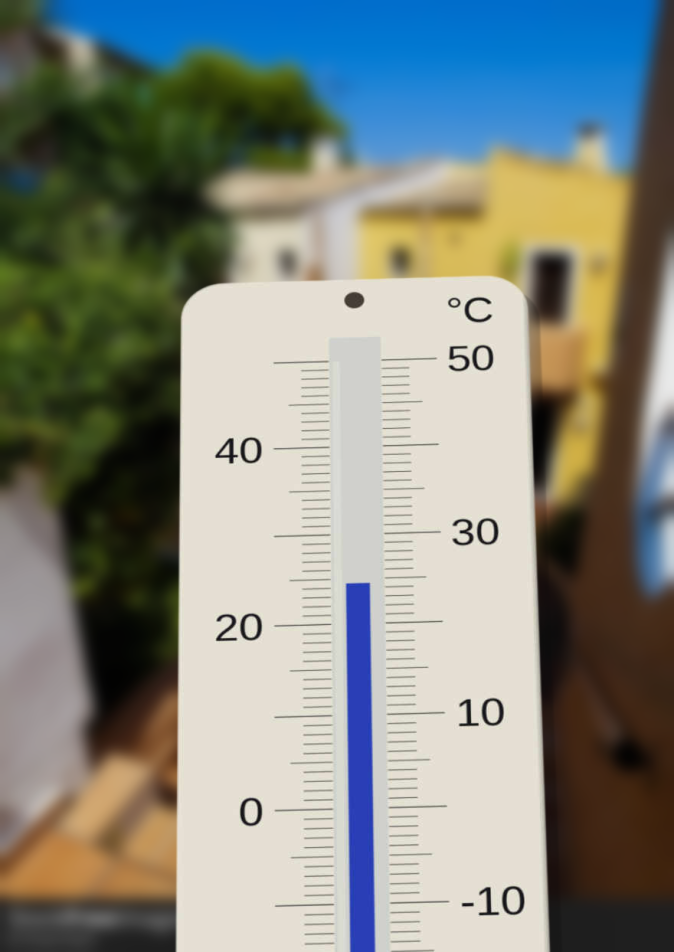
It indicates °C 24.5
